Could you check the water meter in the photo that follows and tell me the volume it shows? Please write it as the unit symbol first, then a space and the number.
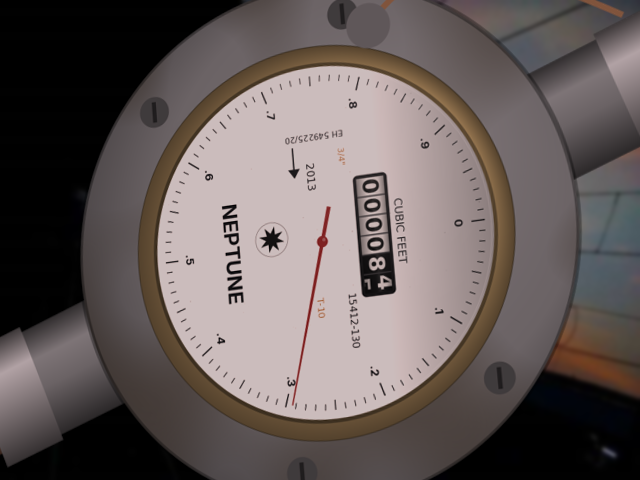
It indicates ft³ 84.29
